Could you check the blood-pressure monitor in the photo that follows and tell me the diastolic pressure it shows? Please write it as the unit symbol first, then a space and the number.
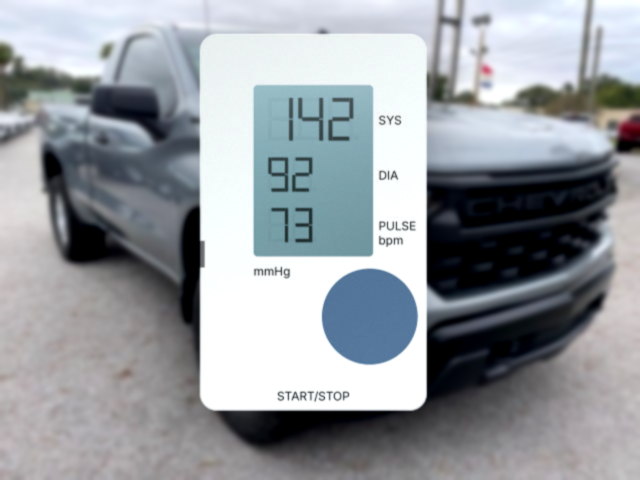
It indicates mmHg 92
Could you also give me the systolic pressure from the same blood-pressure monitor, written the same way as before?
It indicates mmHg 142
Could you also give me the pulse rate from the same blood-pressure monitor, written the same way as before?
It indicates bpm 73
